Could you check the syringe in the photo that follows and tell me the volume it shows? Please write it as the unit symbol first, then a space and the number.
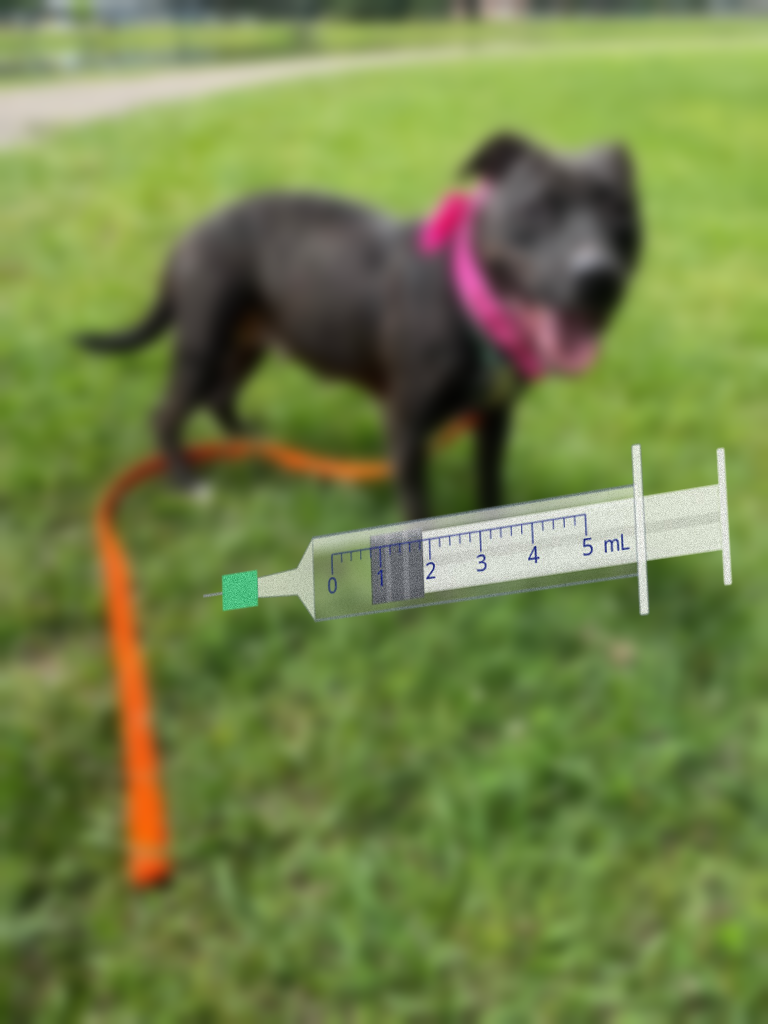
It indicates mL 0.8
